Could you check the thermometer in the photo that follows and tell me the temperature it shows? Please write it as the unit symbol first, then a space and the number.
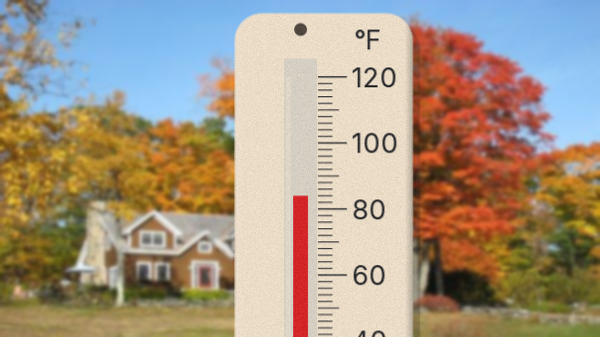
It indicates °F 84
